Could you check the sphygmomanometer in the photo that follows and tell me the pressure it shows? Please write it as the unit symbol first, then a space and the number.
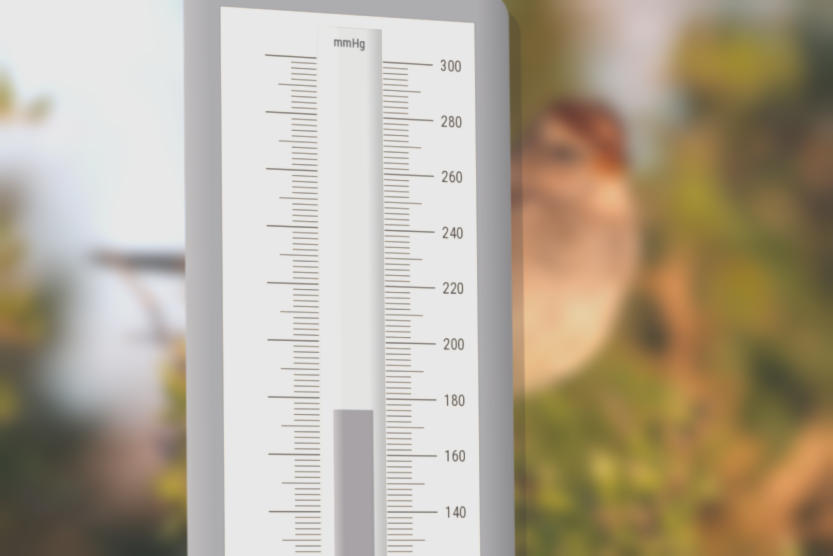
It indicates mmHg 176
